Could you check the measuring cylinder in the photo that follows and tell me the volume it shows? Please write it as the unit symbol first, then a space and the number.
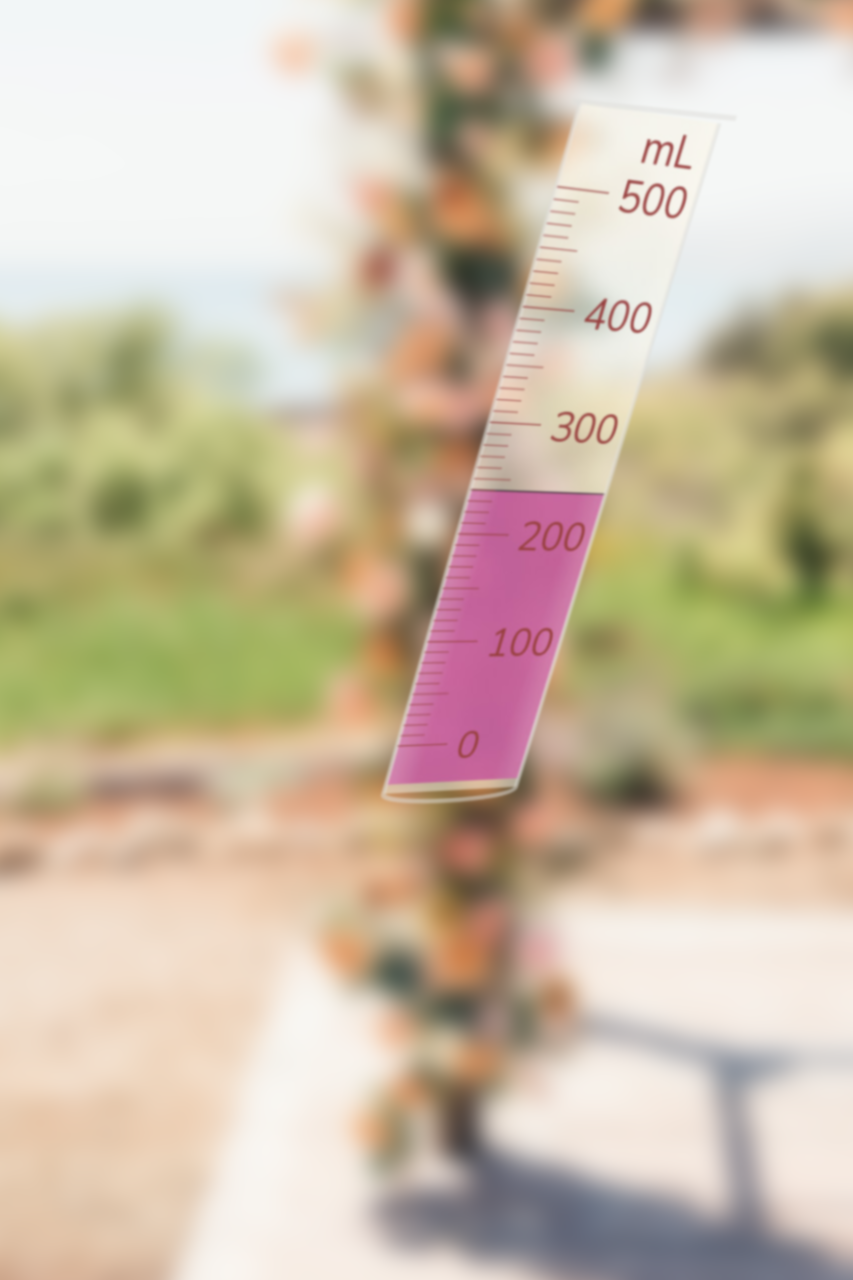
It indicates mL 240
